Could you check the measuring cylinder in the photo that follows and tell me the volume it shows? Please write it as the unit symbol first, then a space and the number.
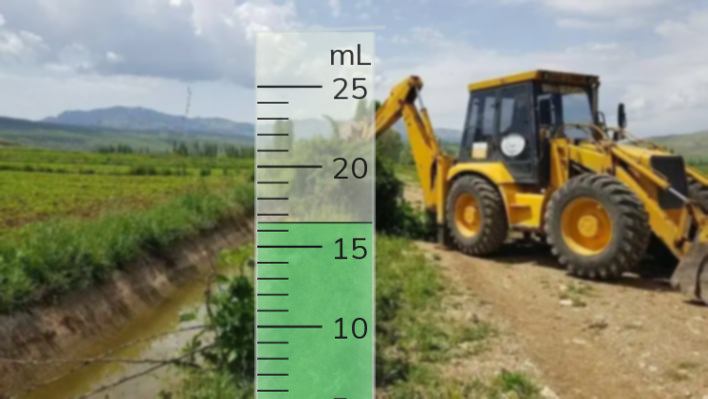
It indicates mL 16.5
